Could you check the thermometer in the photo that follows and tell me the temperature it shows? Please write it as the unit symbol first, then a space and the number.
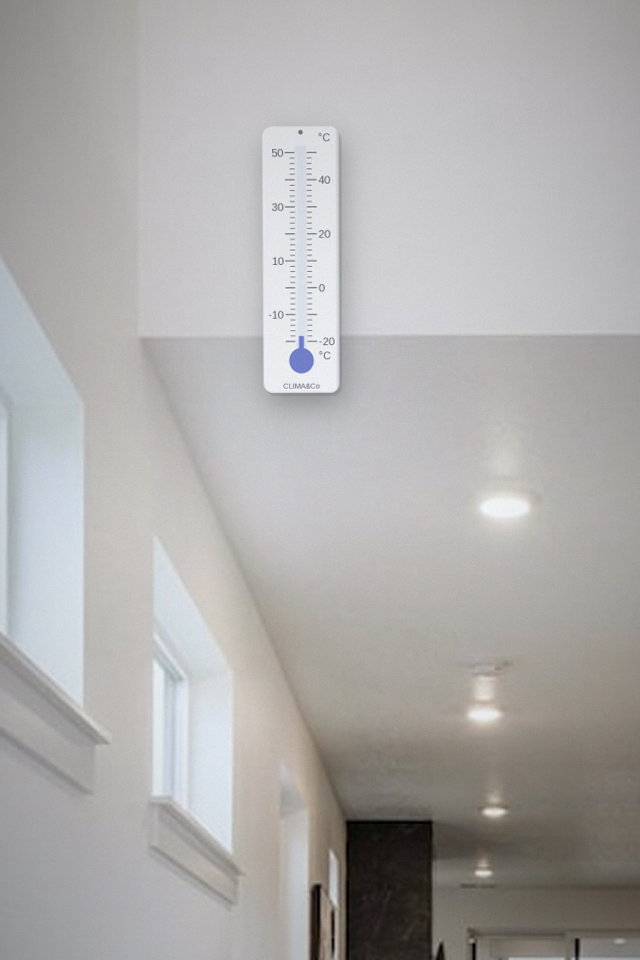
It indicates °C -18
